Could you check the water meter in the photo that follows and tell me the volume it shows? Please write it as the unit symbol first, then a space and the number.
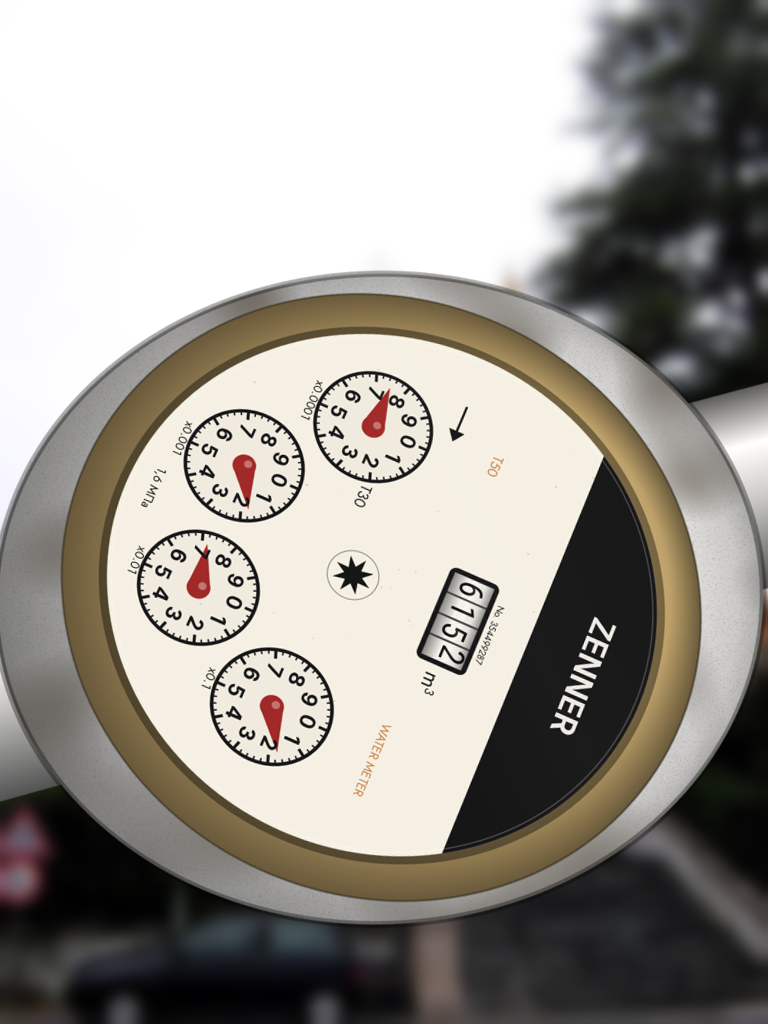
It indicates m³ 6152.1717
